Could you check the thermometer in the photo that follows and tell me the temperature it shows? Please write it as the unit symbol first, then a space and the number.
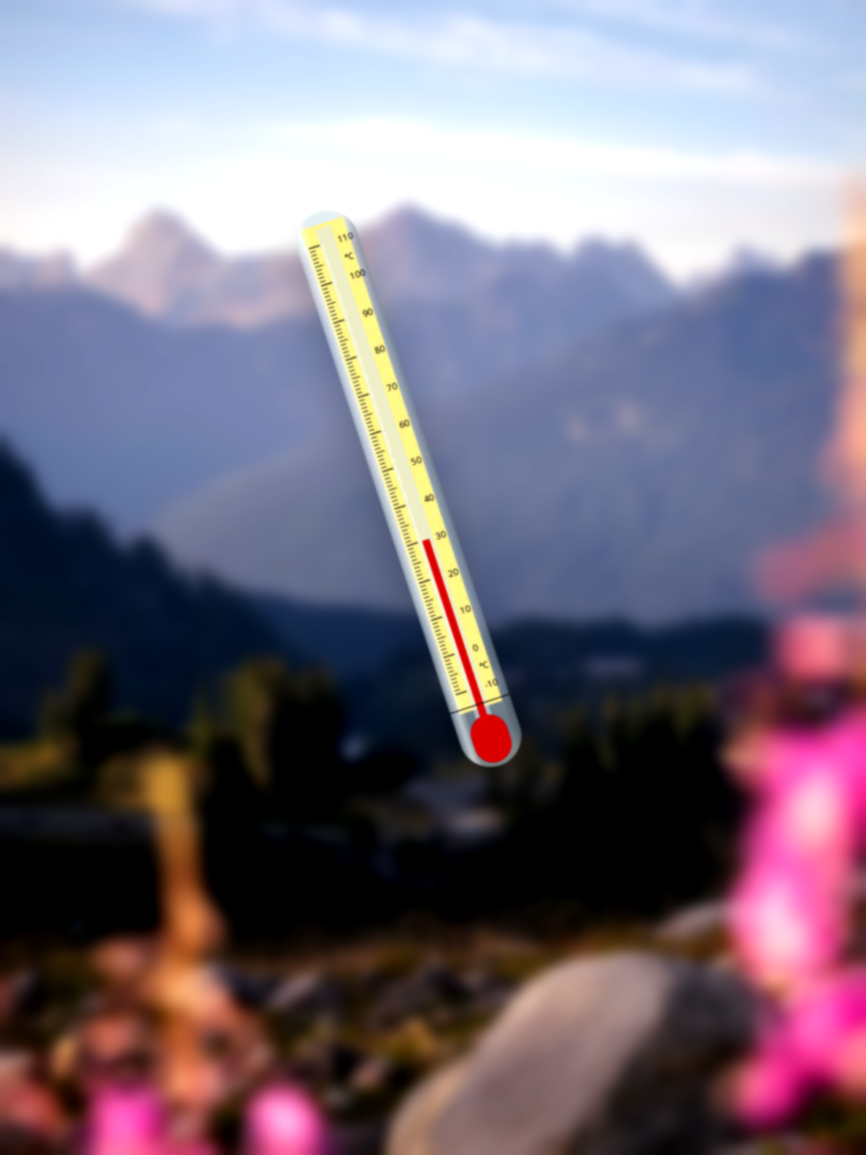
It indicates °C 30
